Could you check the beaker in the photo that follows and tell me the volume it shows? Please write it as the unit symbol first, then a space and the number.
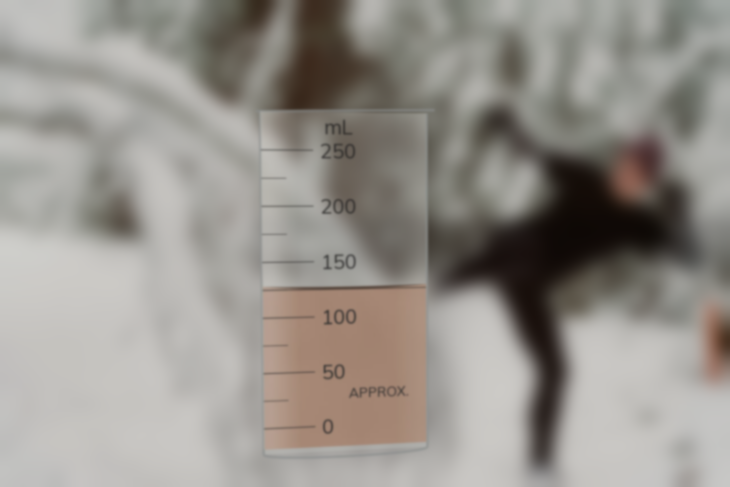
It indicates mL 125
